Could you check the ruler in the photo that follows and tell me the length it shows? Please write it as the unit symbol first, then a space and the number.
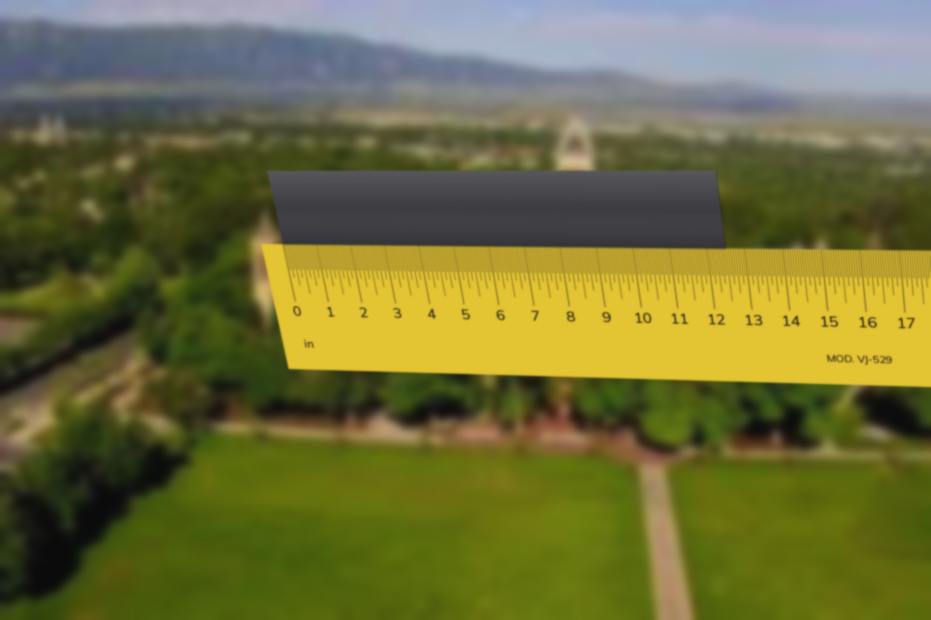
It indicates in 12.5
